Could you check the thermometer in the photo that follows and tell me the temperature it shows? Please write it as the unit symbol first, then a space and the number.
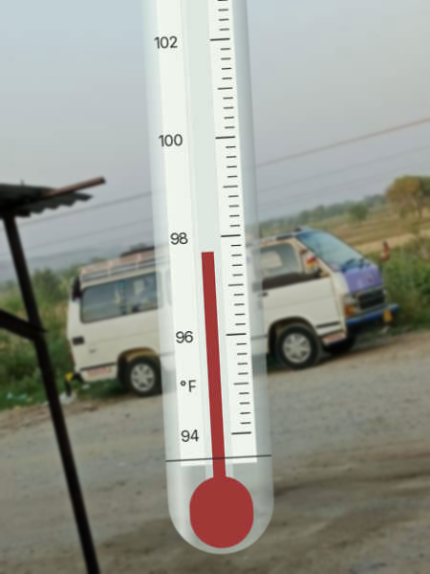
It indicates °F 97.7
